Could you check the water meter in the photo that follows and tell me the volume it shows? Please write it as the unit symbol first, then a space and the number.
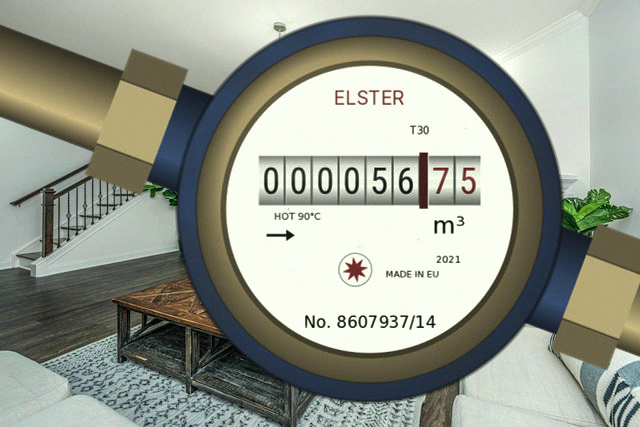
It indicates m³ 56.75
